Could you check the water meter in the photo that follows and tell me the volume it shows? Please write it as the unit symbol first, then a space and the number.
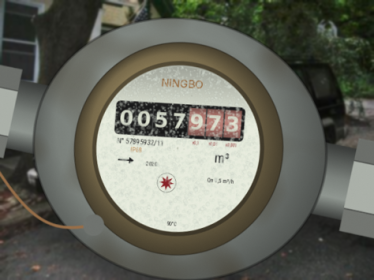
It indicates m³ 57.973
